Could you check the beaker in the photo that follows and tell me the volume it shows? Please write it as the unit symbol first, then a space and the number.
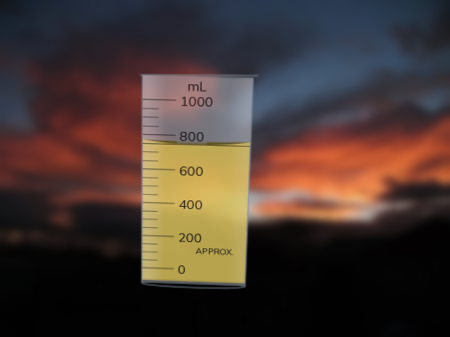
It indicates mL 750
